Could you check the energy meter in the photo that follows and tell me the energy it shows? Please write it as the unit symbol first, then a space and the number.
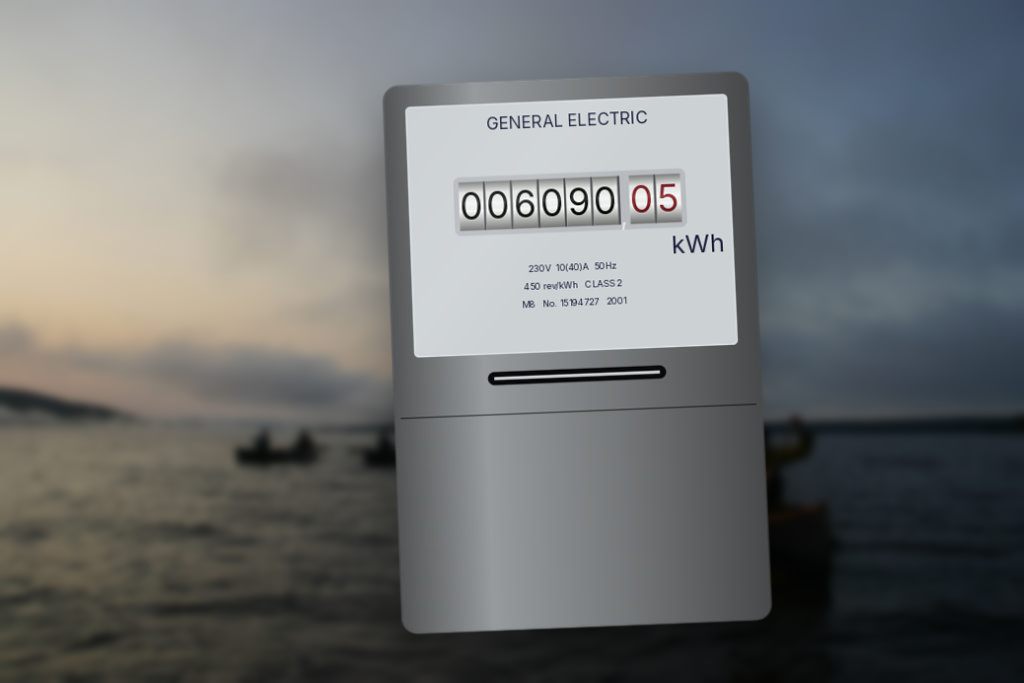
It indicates kWh 6090.05
